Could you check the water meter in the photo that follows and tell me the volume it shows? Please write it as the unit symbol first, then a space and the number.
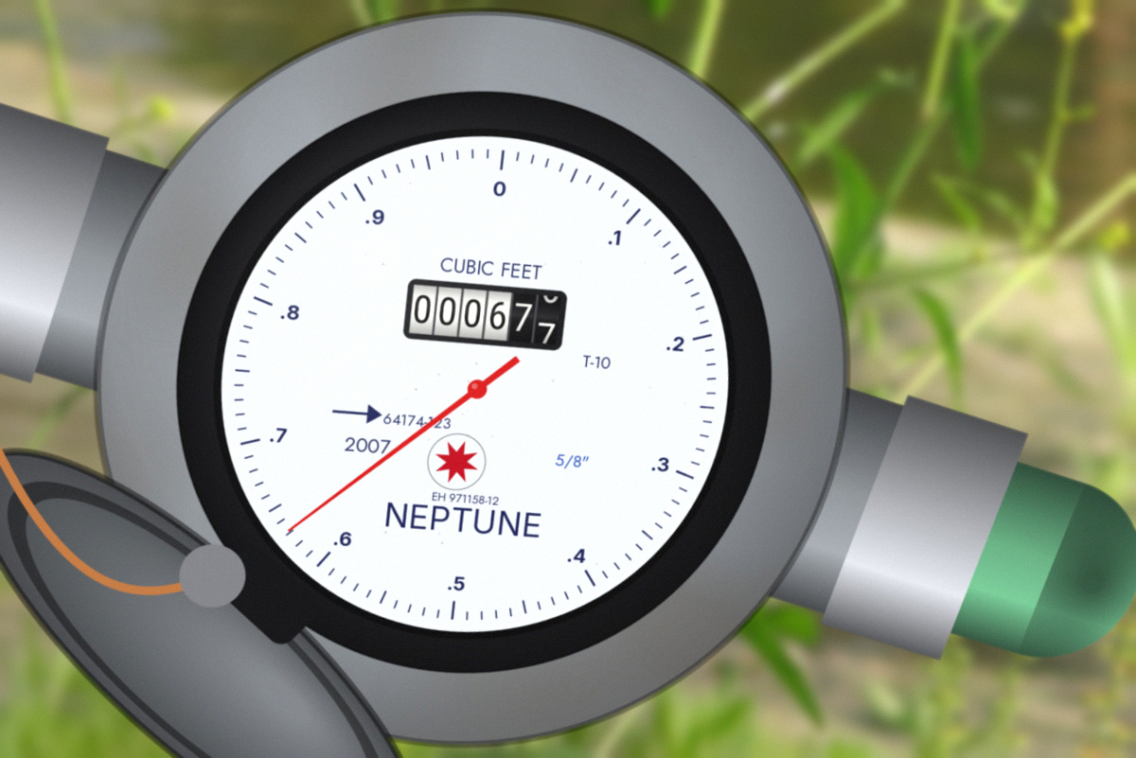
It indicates ft³ 676.63
